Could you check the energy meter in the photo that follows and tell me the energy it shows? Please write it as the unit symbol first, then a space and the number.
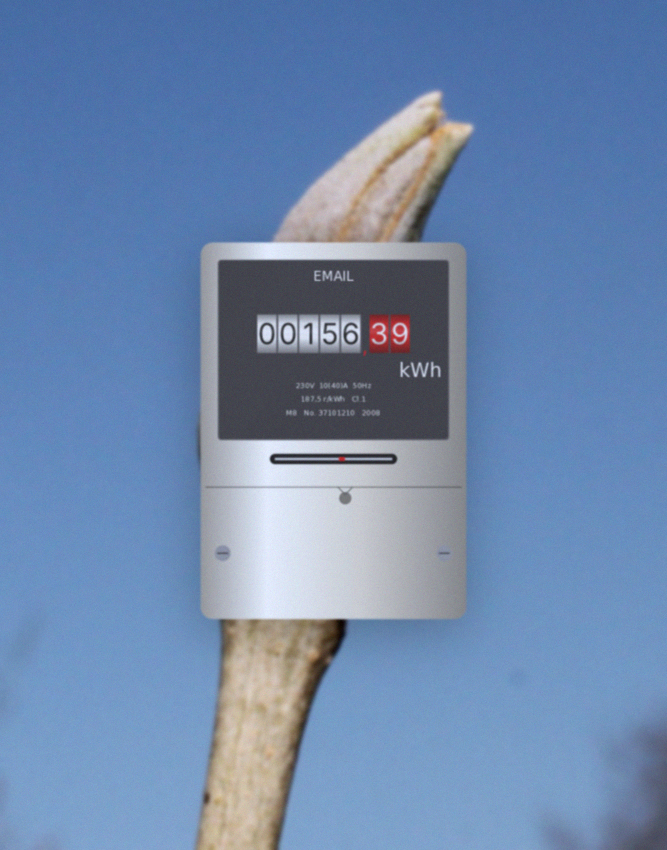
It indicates kWh 156.39
